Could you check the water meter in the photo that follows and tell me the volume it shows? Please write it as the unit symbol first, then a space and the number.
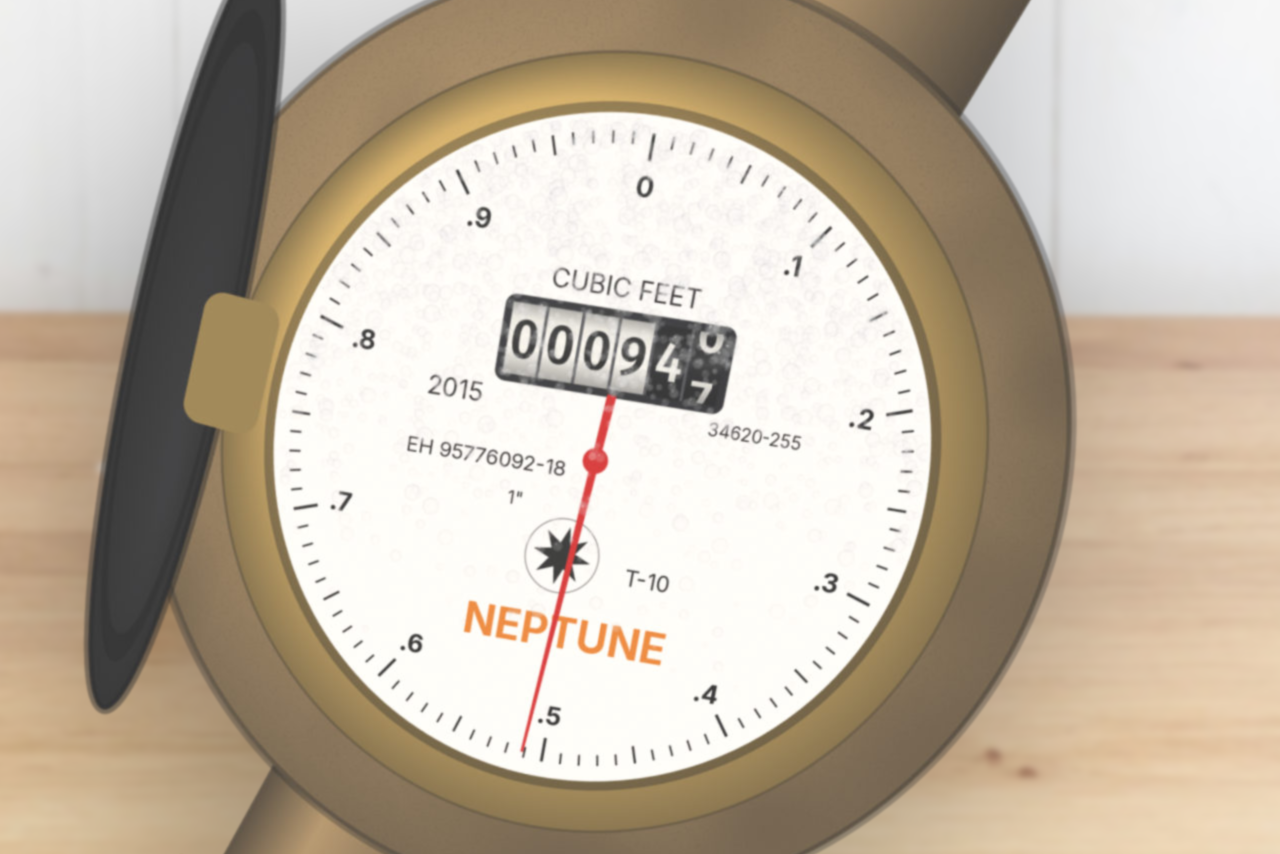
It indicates ft³ 946.51
